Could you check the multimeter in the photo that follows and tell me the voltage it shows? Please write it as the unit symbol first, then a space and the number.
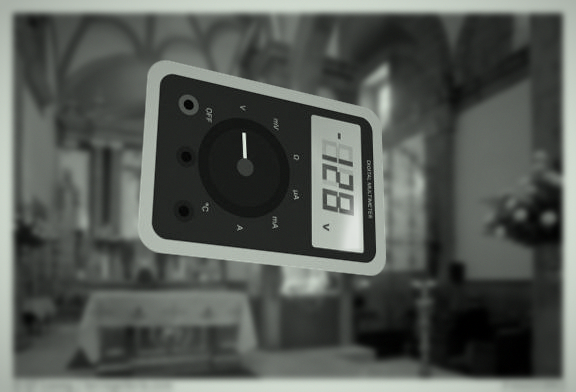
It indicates V -128
